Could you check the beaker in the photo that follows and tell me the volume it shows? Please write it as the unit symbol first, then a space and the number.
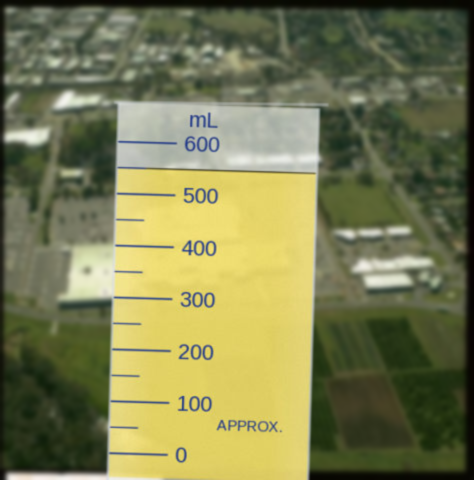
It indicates mL 550
